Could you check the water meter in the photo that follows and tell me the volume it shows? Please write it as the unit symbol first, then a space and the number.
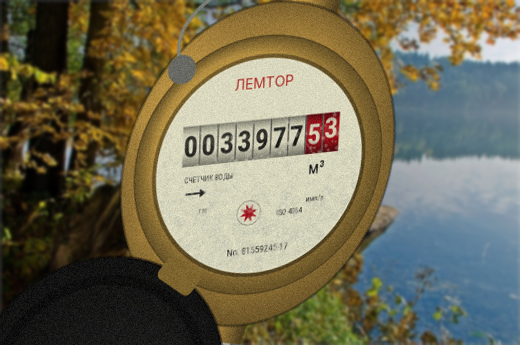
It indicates m³ 33977.53
